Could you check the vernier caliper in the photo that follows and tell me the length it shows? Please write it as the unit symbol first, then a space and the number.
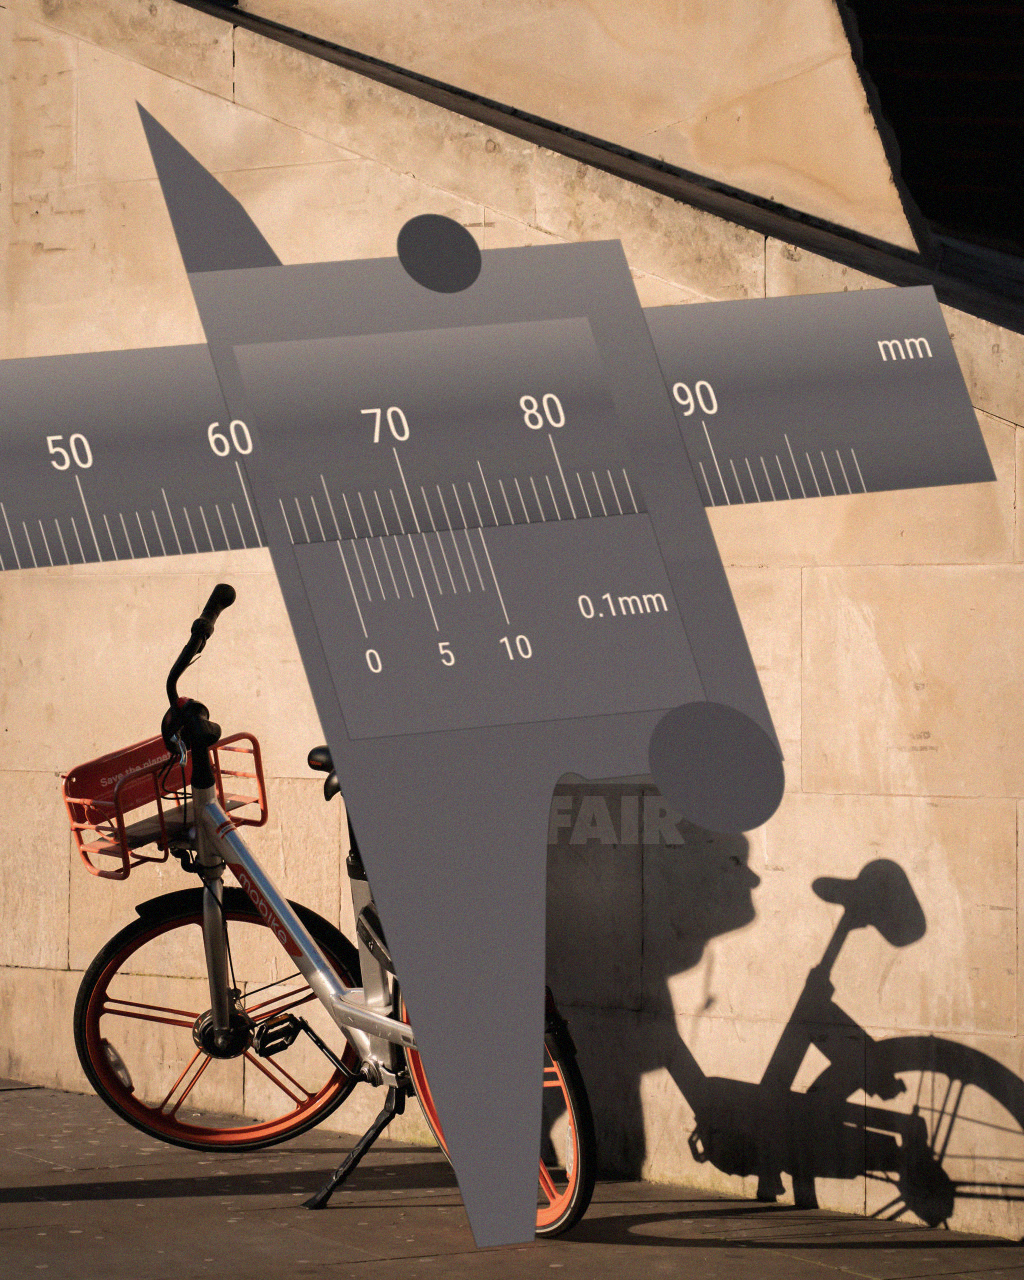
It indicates mm 64.8
